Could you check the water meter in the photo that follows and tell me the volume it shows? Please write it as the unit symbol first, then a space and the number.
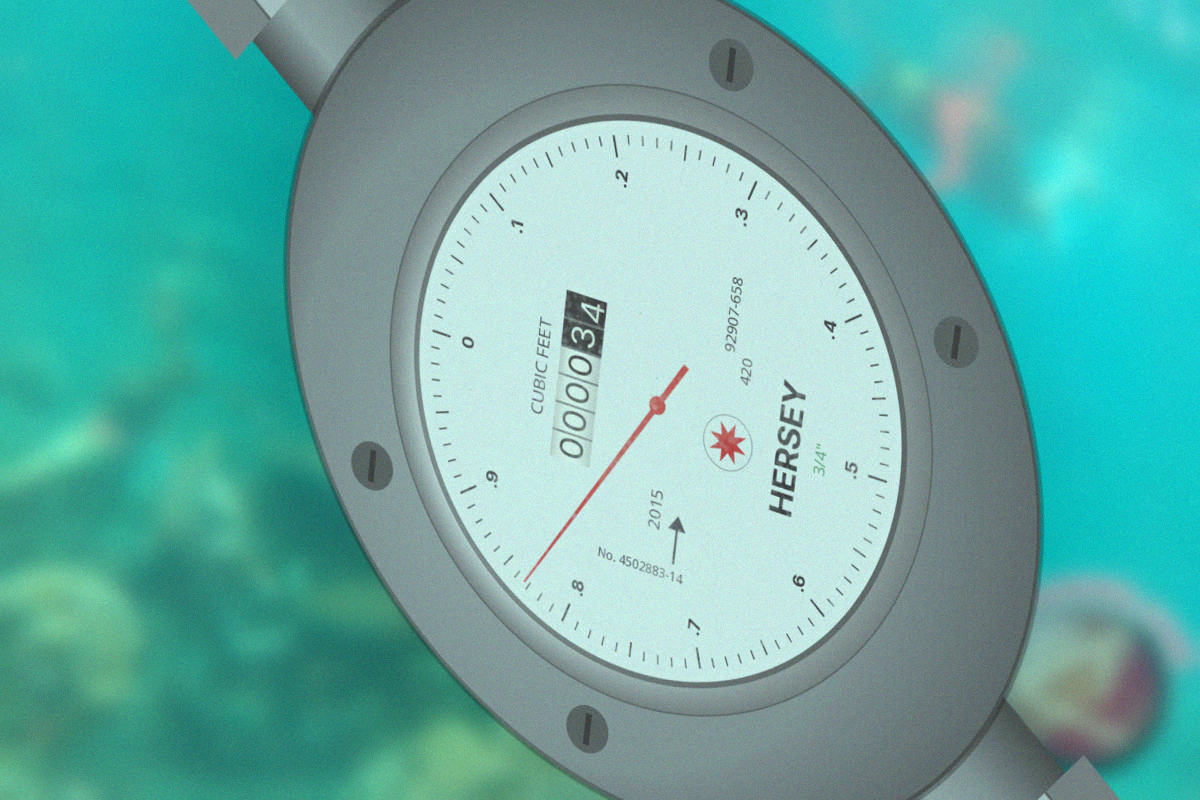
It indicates ft³ 33.83
